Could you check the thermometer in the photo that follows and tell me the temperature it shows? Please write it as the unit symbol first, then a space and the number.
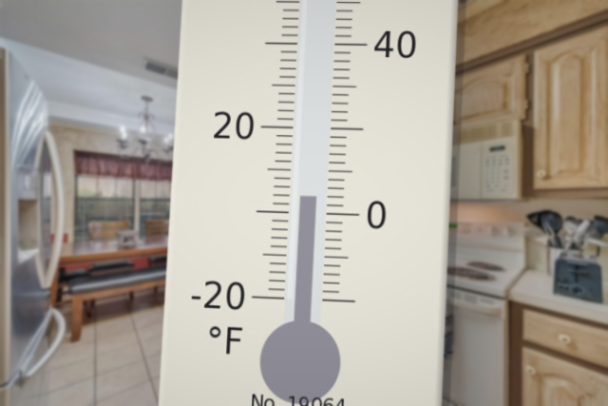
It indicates °F 4
